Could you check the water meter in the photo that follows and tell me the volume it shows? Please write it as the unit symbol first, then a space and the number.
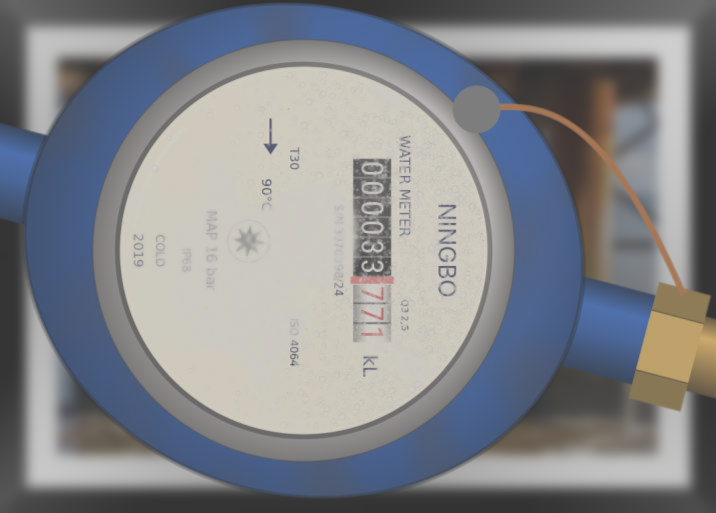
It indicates kL 33.771
